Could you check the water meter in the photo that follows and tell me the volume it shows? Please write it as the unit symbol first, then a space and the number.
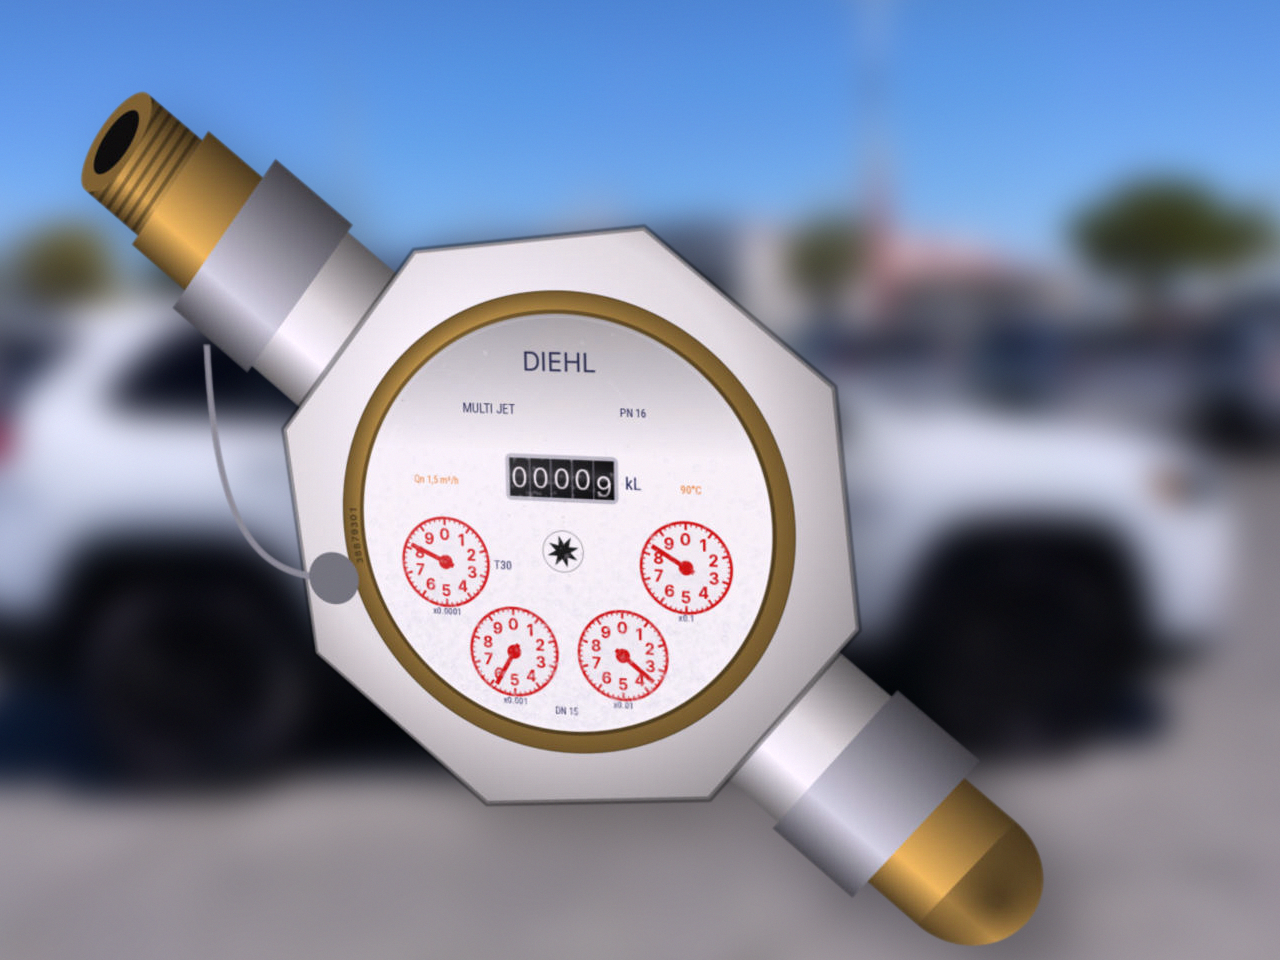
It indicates kL 8.8358
